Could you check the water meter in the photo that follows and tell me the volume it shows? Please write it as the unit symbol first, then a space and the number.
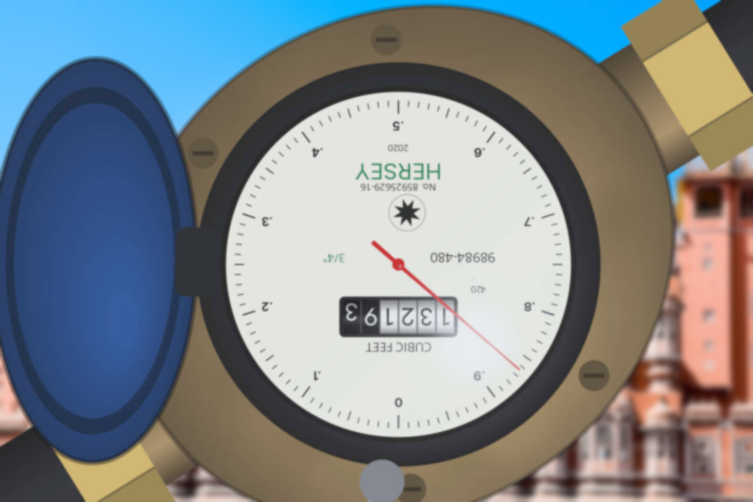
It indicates ft³ 132192.86
